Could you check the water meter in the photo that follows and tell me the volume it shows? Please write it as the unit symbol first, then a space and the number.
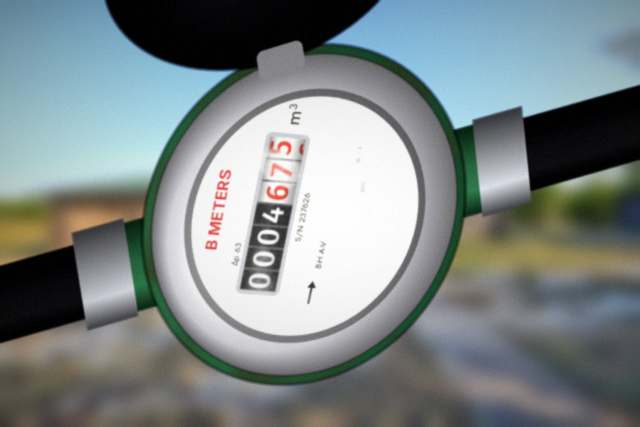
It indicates m³ 4.675
